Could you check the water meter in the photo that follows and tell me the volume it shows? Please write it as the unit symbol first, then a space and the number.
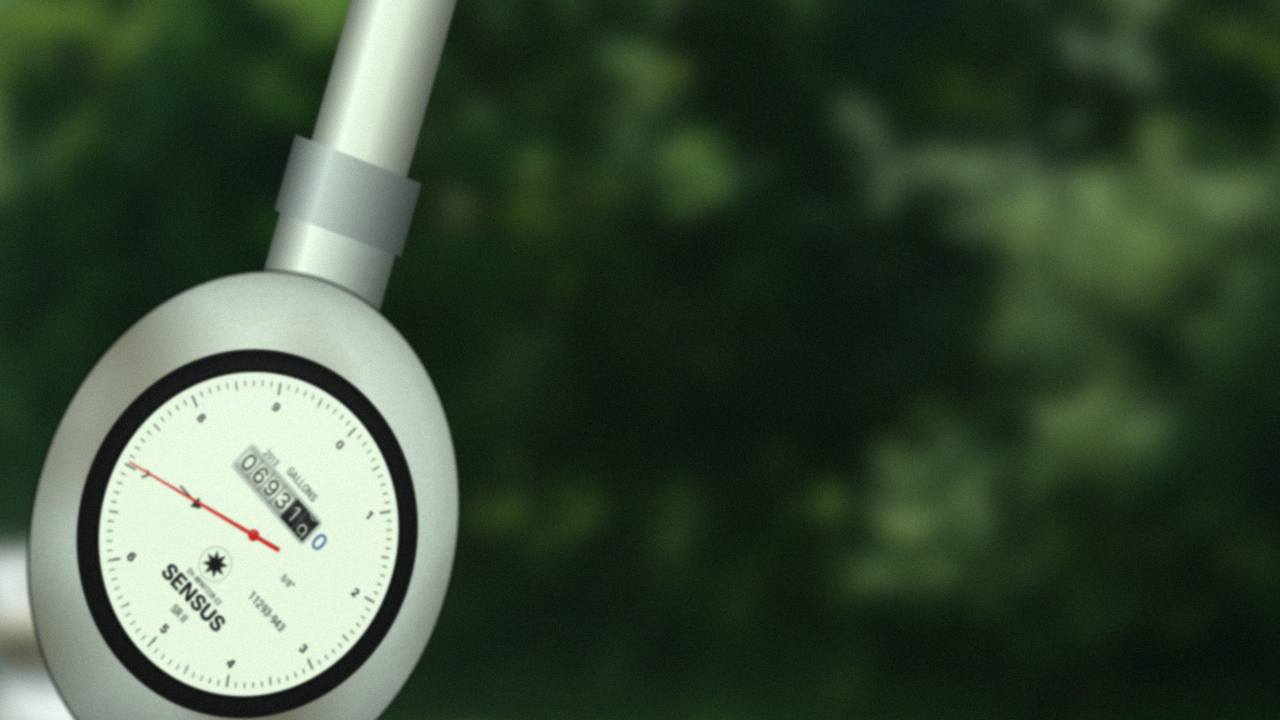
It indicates gal 693187.0
